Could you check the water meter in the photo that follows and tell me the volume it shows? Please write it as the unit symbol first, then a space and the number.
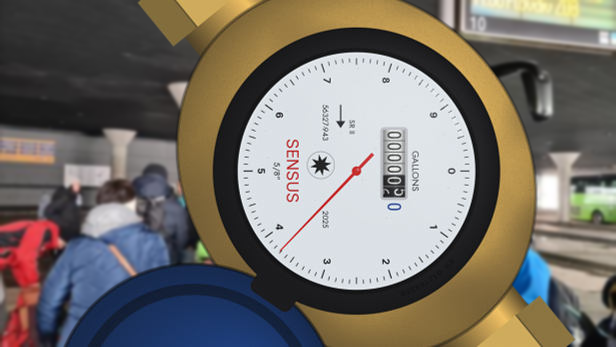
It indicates gal 53.7
